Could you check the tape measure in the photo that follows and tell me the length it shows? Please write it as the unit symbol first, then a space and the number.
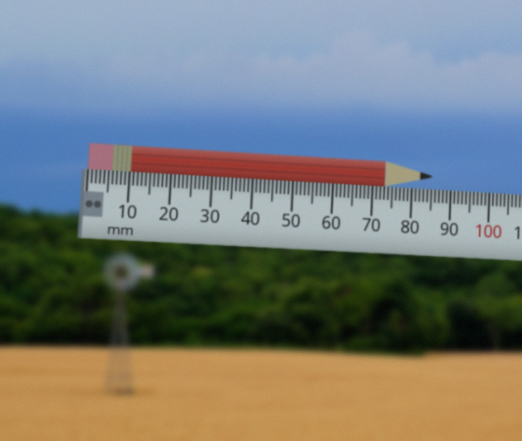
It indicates mm 85
